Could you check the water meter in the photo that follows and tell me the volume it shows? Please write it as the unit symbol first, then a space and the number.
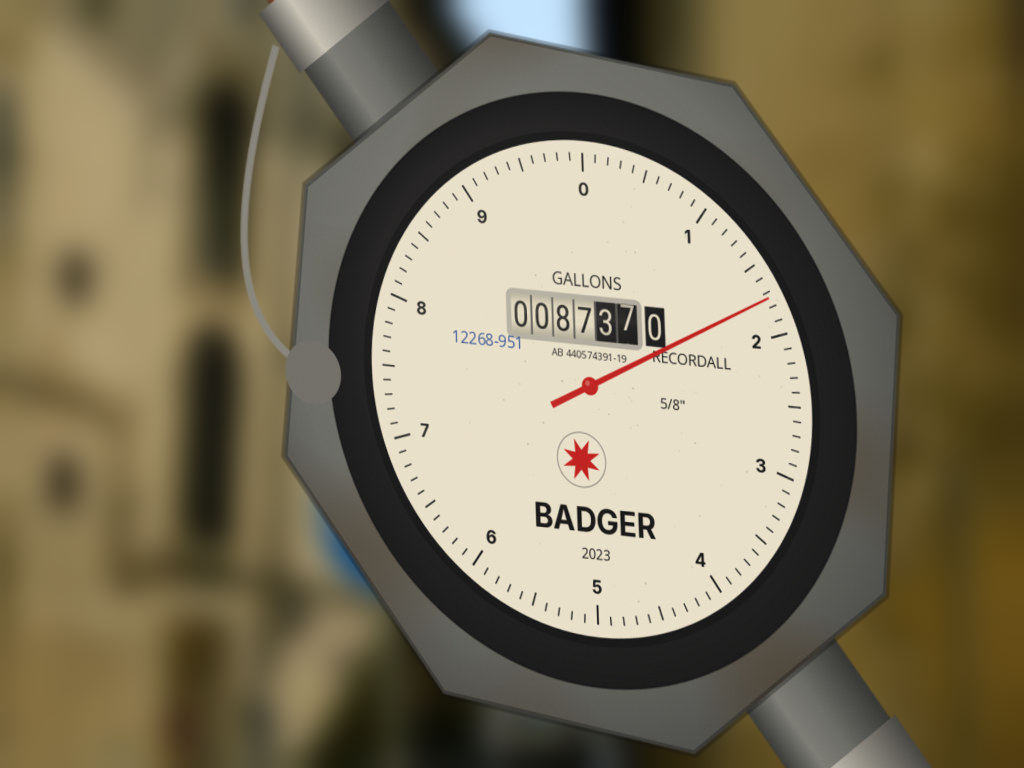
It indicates gal 87371.7
